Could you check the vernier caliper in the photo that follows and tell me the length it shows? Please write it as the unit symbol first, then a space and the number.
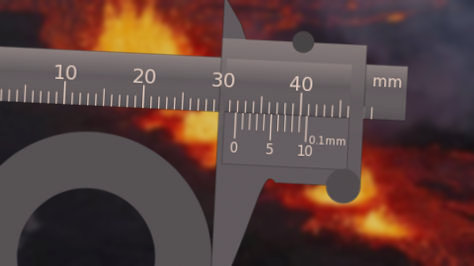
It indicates mm 31.8
